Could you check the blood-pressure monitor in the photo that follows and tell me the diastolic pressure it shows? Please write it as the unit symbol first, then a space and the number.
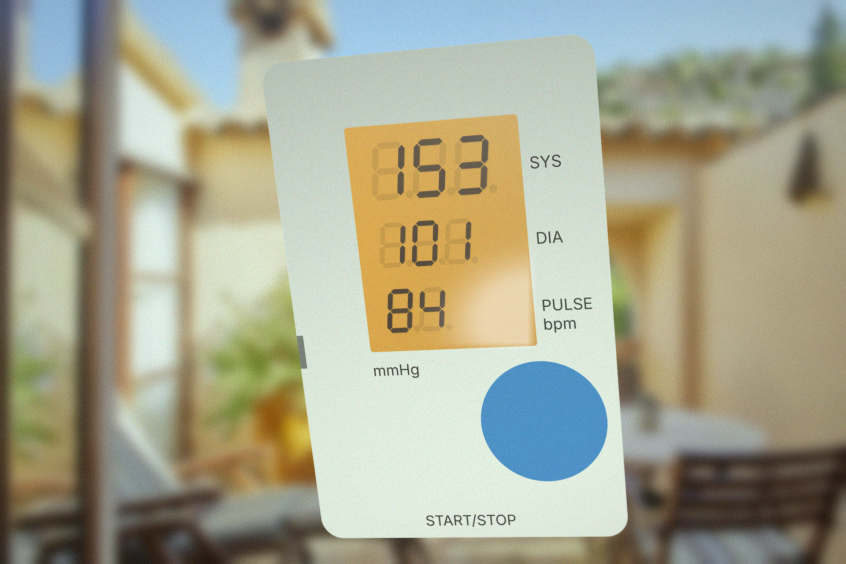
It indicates mmHg 101
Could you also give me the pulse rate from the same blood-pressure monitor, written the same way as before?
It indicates bpm 84
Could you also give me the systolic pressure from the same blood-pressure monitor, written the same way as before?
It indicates mmHg 153
